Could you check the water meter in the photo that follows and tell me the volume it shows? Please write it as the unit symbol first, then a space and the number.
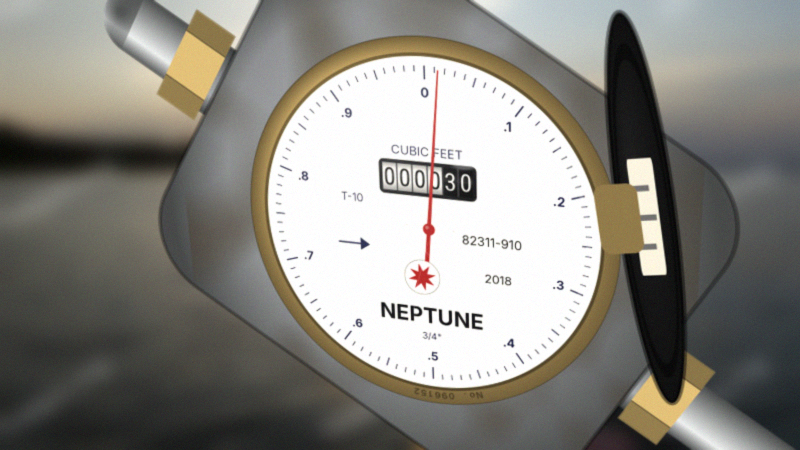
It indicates ft³ 30.01
